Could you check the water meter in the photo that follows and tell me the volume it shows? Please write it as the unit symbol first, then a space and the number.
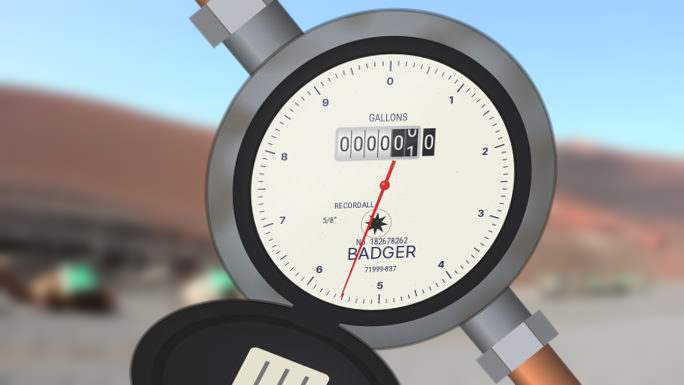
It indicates gal 5.5
